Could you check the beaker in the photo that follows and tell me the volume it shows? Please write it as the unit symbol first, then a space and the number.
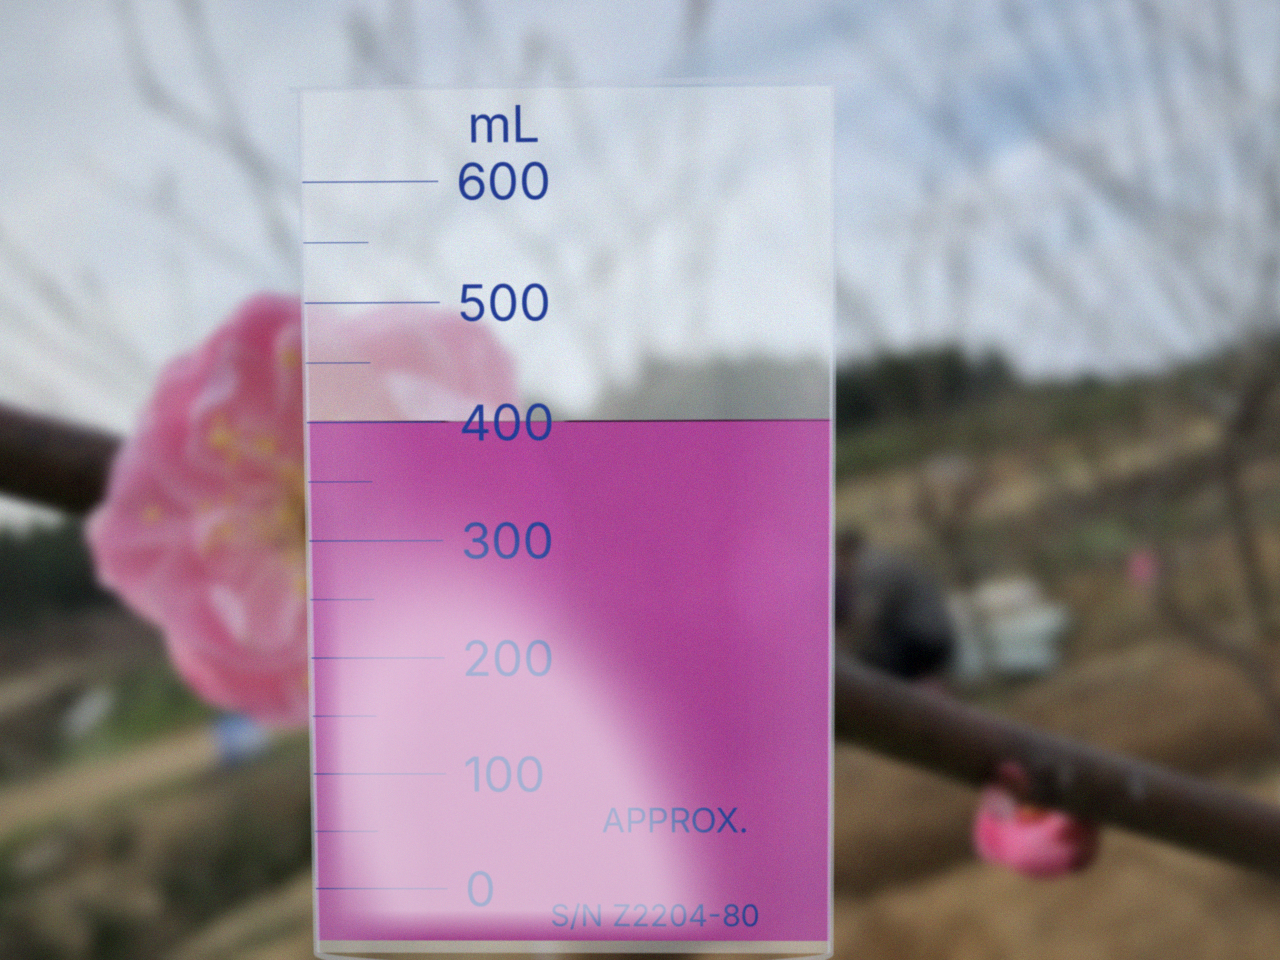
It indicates mL 400
